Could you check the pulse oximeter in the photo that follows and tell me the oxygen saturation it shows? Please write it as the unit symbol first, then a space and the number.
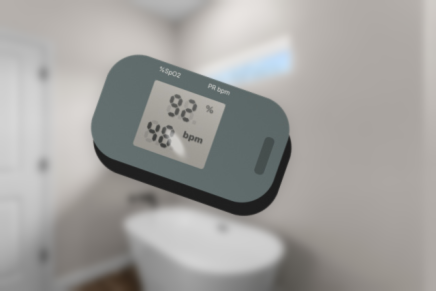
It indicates % 92
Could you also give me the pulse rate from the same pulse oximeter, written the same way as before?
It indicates bpm 48
